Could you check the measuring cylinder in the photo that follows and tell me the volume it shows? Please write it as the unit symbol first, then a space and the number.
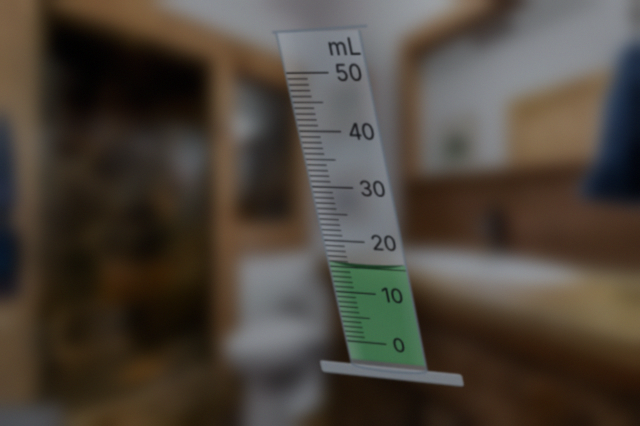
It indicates mL 15
